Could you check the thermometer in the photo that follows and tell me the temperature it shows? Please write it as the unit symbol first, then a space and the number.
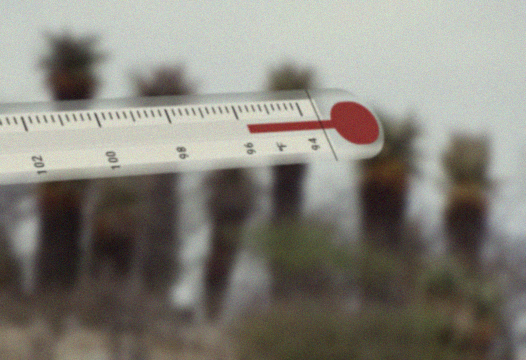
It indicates °F 95.8
